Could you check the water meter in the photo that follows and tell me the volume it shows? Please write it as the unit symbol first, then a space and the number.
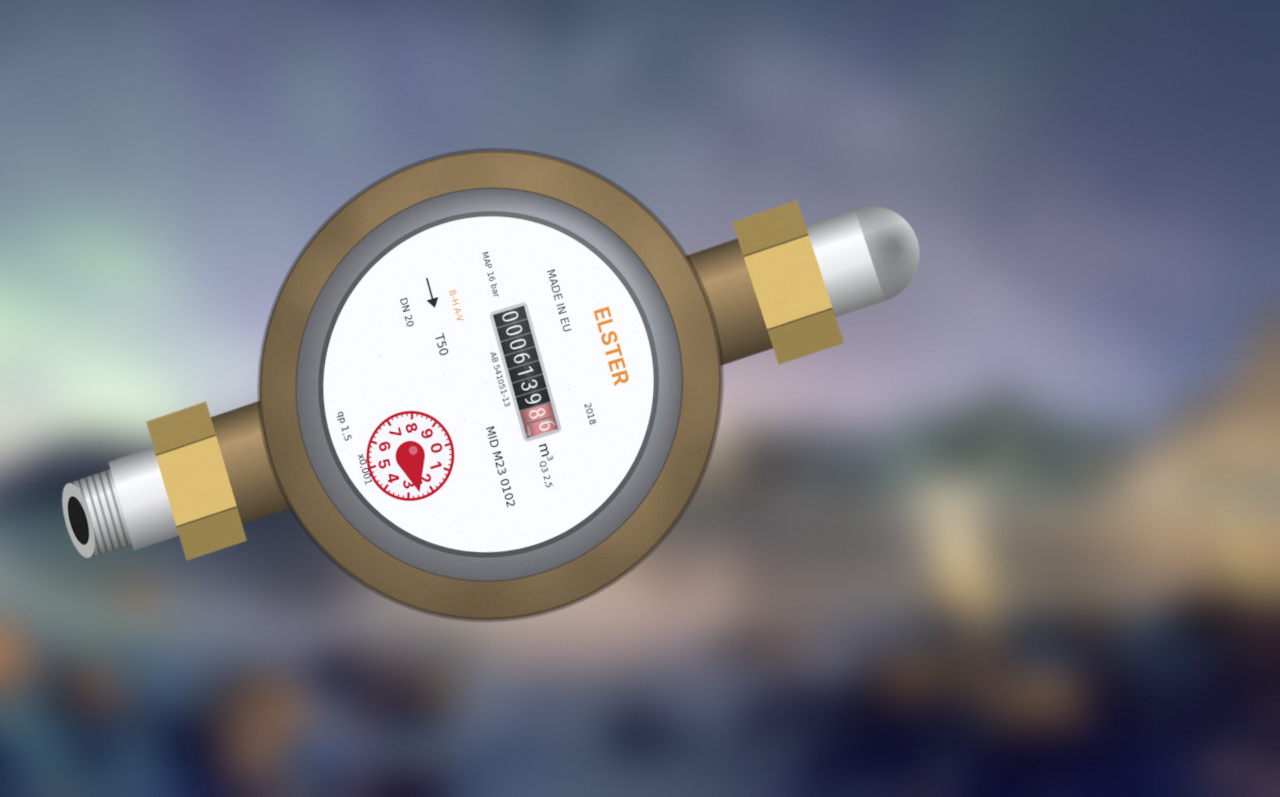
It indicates m³ 6139.862
